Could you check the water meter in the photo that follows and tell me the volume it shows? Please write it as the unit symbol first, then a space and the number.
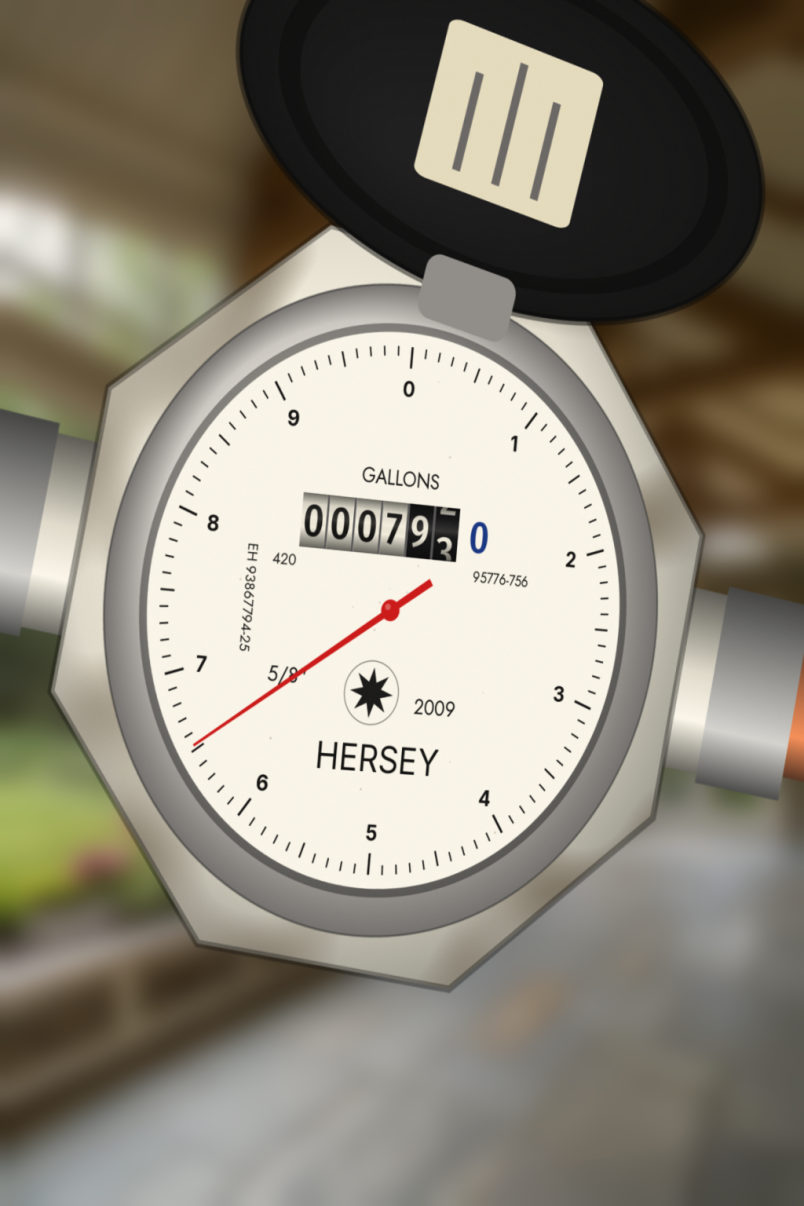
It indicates gal 7926.5
